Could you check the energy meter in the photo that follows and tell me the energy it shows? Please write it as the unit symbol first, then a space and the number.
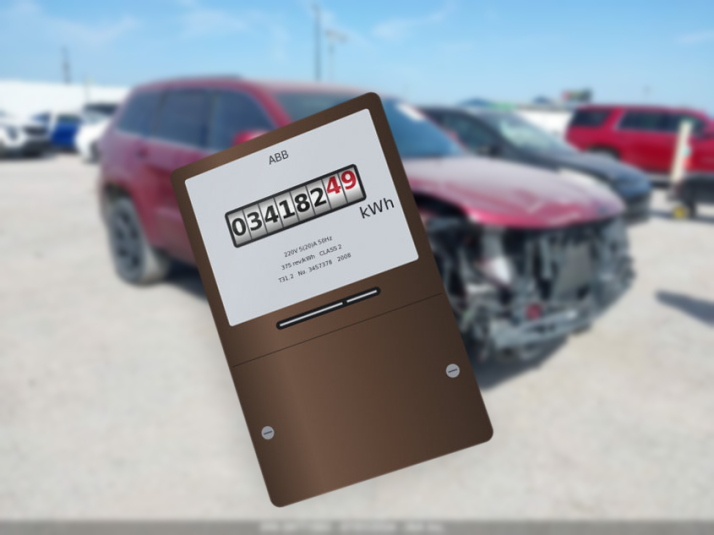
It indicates kWh 34182.49
